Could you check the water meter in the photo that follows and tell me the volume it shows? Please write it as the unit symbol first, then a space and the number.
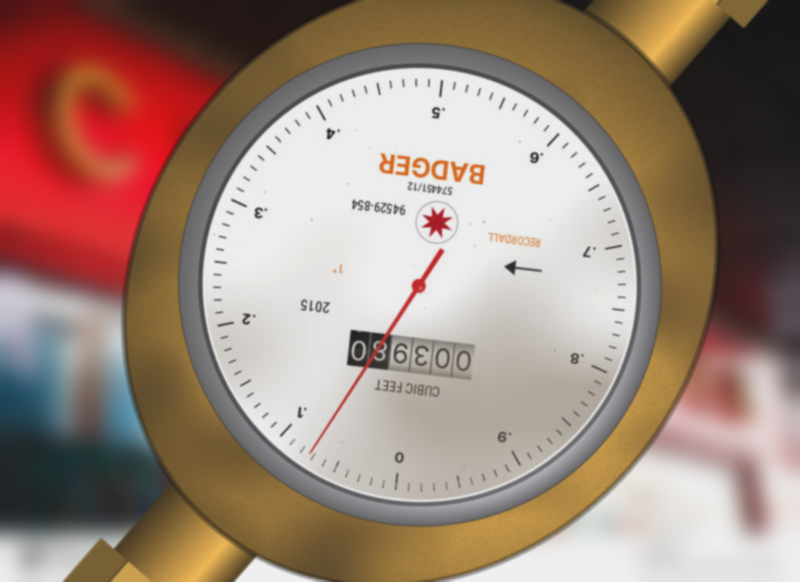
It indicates ft³ 3980.07
